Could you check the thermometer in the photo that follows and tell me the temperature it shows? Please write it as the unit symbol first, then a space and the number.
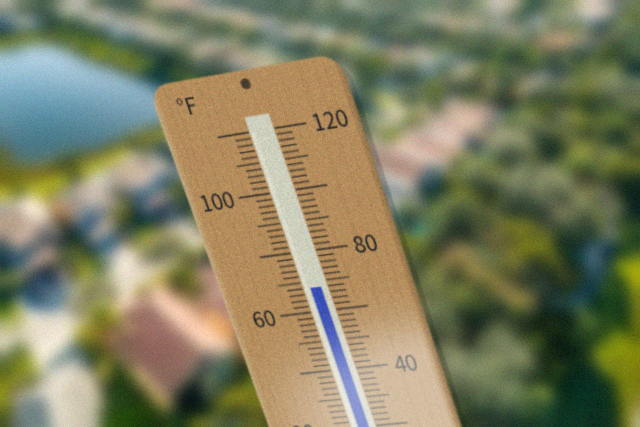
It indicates °F 68
